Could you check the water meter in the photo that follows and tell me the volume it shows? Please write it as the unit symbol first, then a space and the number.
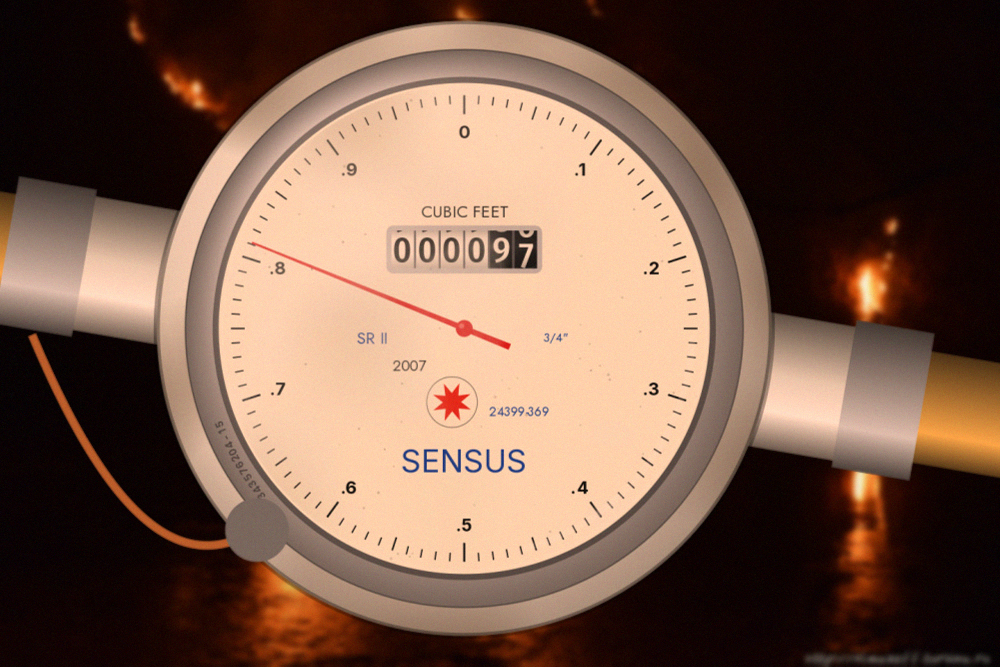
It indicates ft³ 96.81
